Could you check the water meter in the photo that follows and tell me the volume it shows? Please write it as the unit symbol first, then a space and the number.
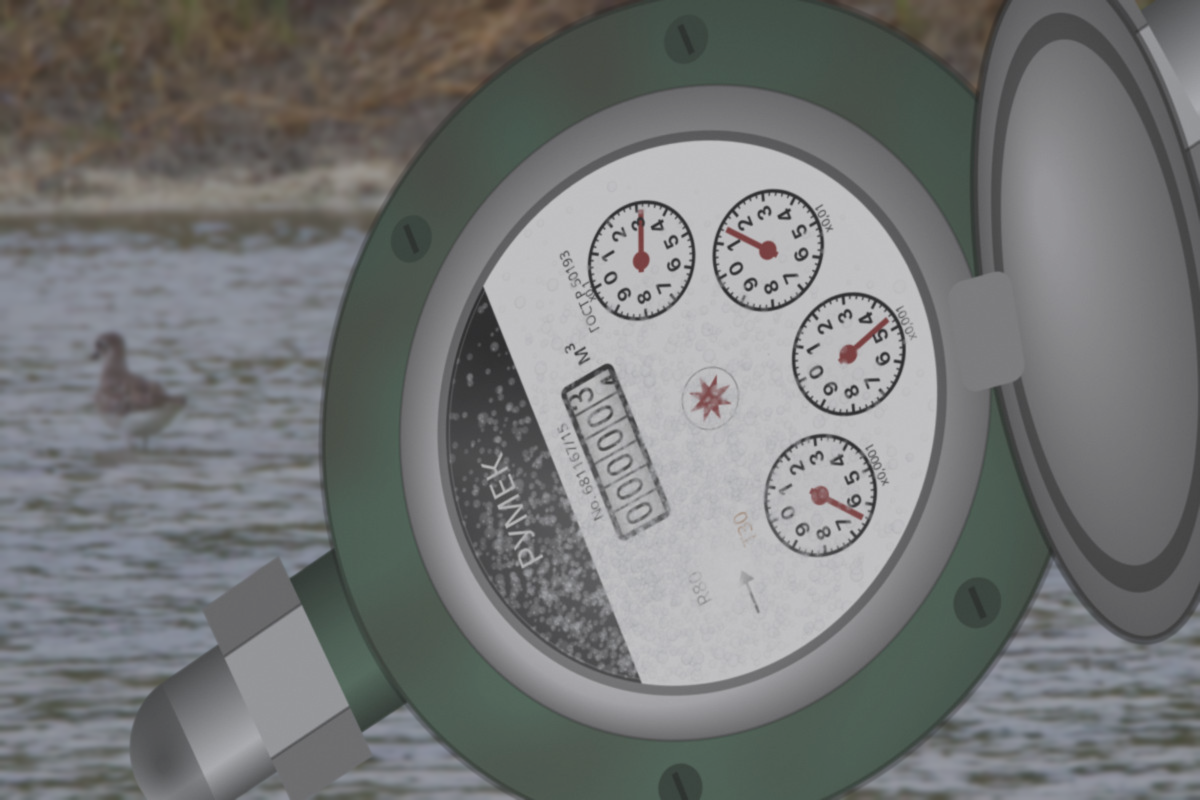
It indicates m³ 3.3146
